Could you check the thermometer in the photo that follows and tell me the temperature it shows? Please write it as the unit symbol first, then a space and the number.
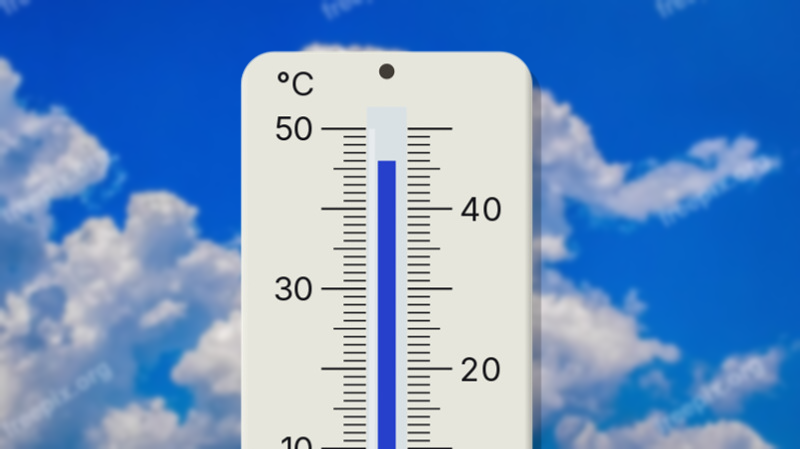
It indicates °C 46
